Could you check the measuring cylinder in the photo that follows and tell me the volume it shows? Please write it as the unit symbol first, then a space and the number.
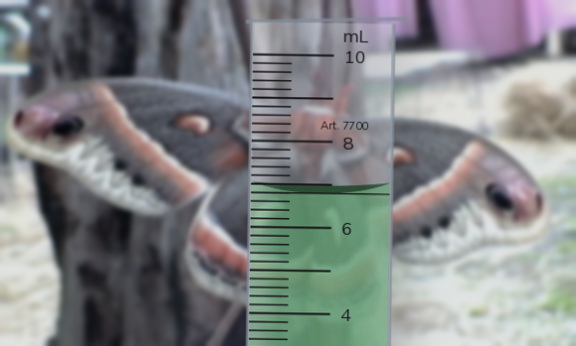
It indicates mL 6.8
